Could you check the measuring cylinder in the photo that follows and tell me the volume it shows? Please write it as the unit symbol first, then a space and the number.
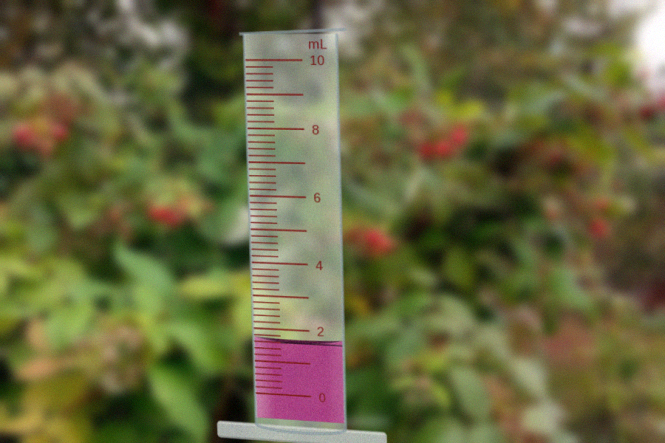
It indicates mL 1.6
